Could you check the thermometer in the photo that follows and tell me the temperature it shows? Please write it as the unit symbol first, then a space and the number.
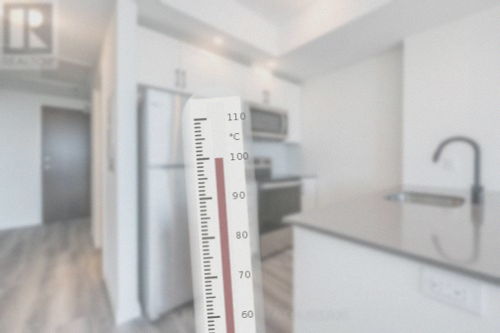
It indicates °C 100
